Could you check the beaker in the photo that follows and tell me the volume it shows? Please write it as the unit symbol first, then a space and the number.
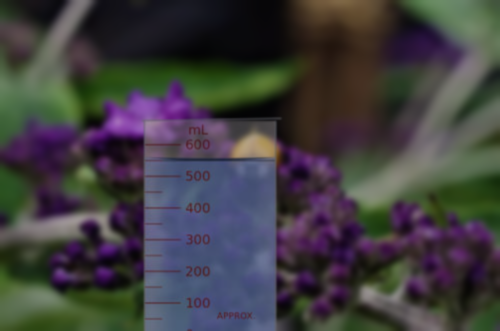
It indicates mL 550
